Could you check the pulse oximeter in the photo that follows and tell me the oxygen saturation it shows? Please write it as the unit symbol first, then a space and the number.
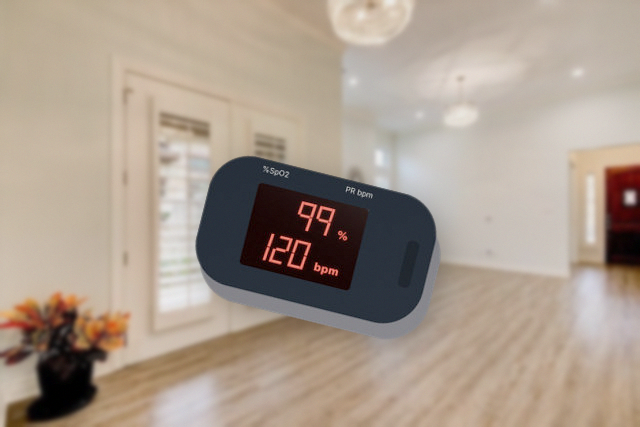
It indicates % 99
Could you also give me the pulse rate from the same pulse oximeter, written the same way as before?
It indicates bpm 120
